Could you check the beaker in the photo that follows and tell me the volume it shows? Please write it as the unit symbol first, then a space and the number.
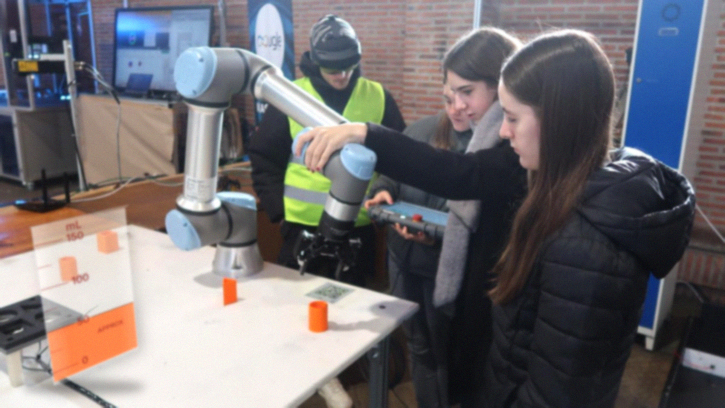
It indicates mL 50
